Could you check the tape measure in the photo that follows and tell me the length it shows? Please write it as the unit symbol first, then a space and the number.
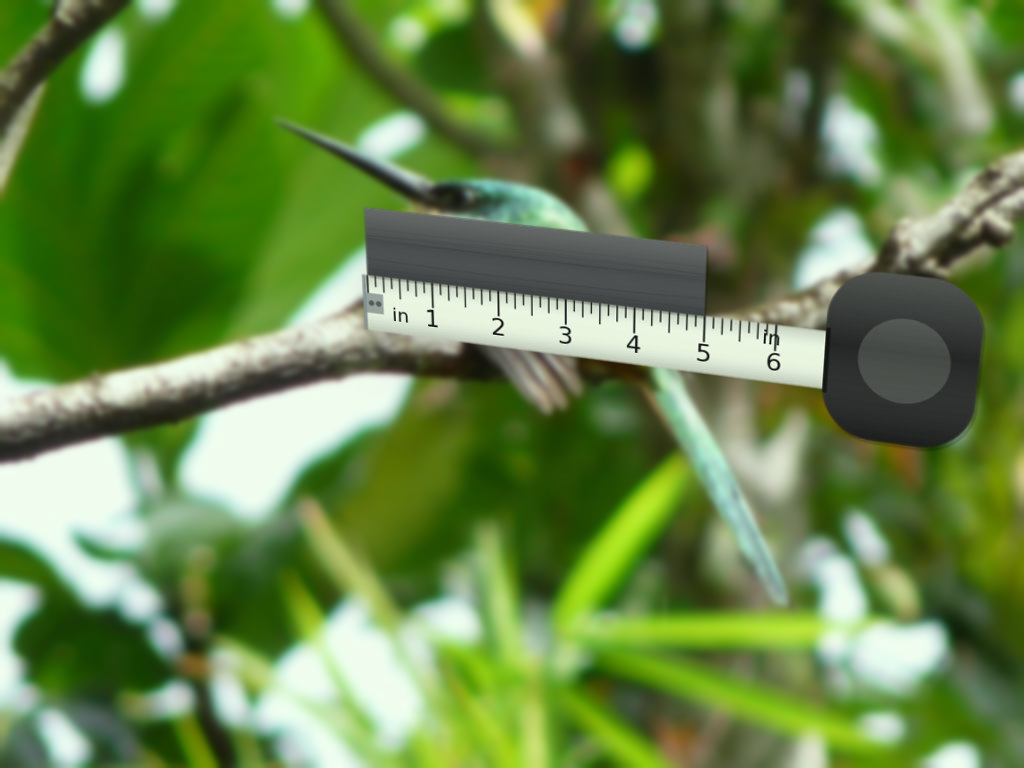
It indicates in 5
